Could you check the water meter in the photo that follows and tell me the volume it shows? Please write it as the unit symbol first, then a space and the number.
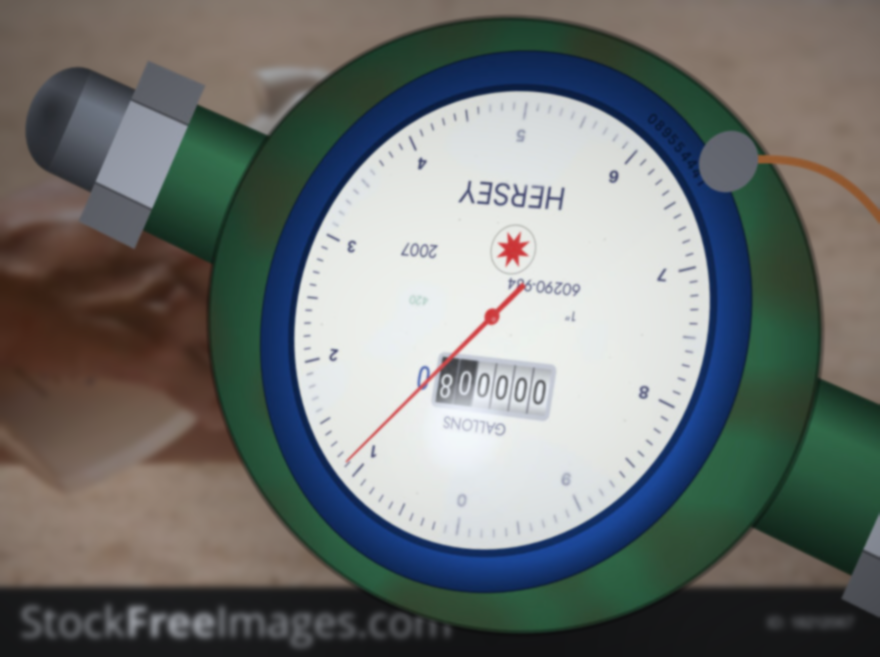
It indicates gal 81.1
